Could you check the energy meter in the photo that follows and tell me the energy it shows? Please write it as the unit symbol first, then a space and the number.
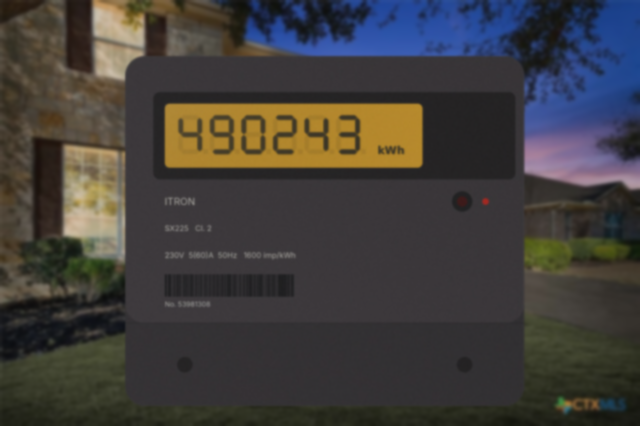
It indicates kWh 490243
